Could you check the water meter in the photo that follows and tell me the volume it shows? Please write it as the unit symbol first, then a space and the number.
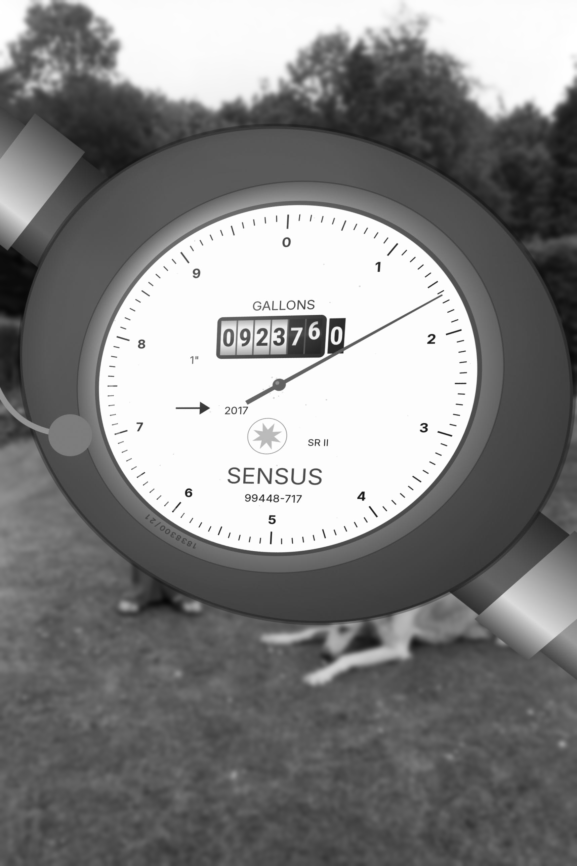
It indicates gal 923761.6
